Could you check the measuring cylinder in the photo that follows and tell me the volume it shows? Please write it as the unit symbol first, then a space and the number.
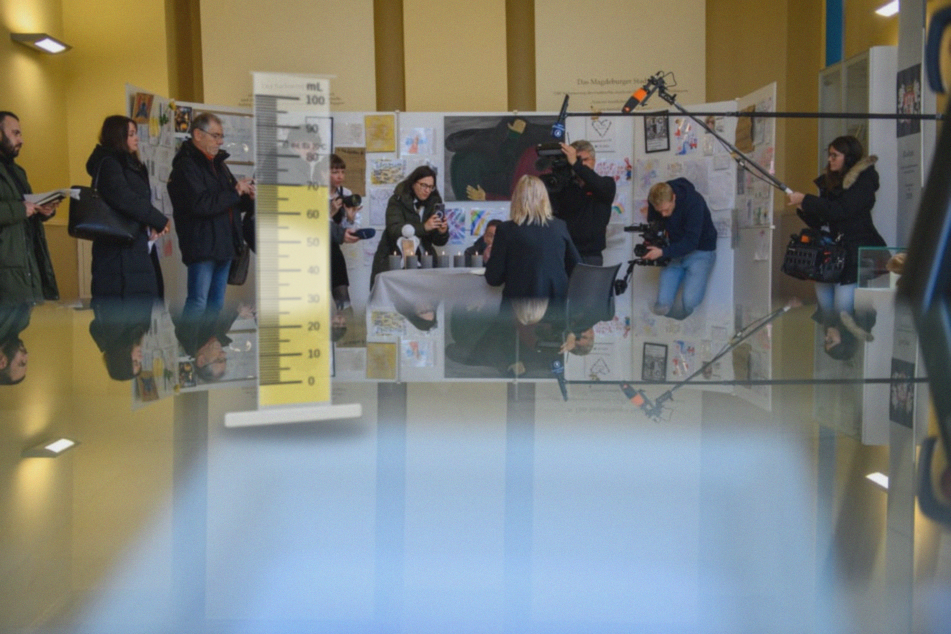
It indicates mL 70
